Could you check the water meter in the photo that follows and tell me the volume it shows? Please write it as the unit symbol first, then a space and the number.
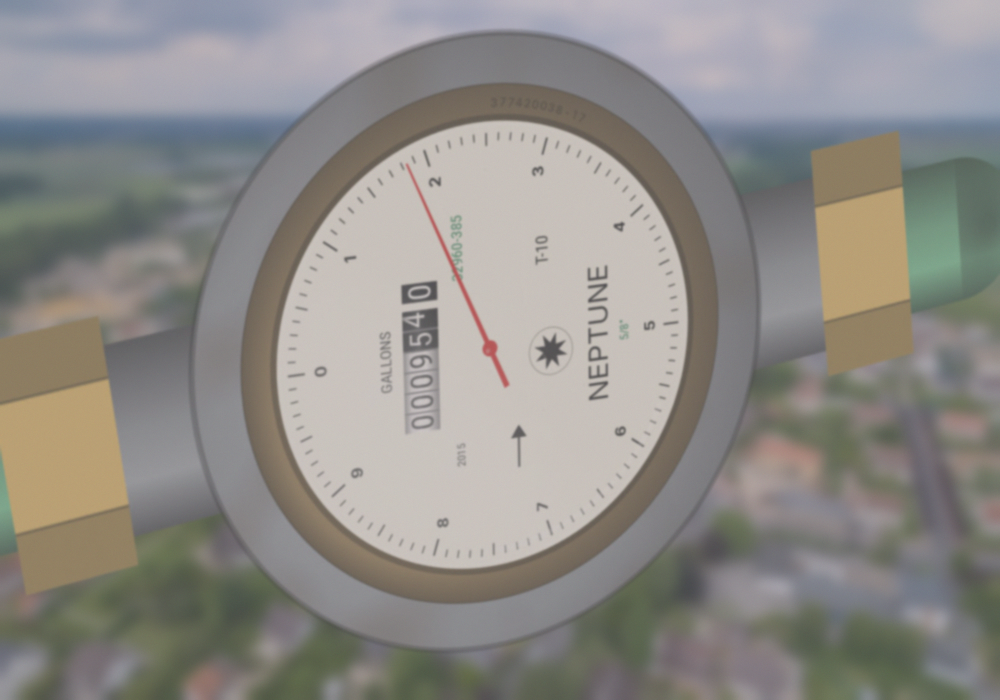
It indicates gal 9541.8
